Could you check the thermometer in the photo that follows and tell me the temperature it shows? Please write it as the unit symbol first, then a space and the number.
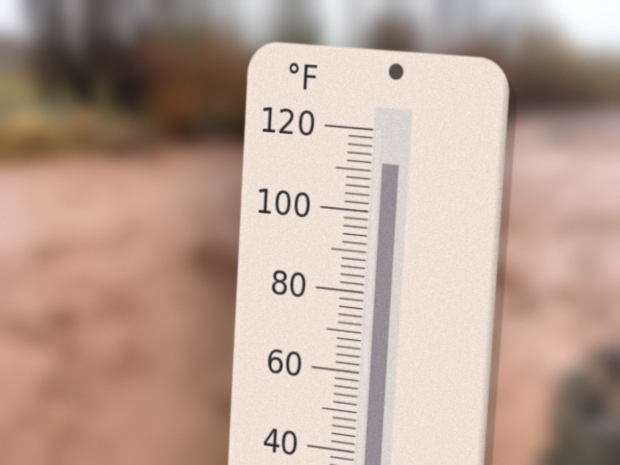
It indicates °F 112
